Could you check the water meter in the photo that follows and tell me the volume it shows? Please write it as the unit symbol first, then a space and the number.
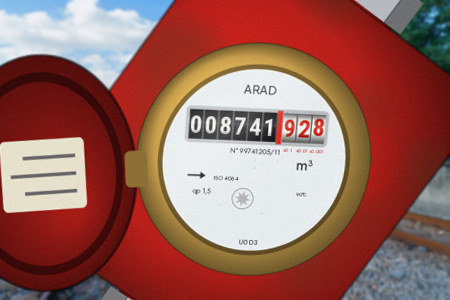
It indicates m³ 8741.928
